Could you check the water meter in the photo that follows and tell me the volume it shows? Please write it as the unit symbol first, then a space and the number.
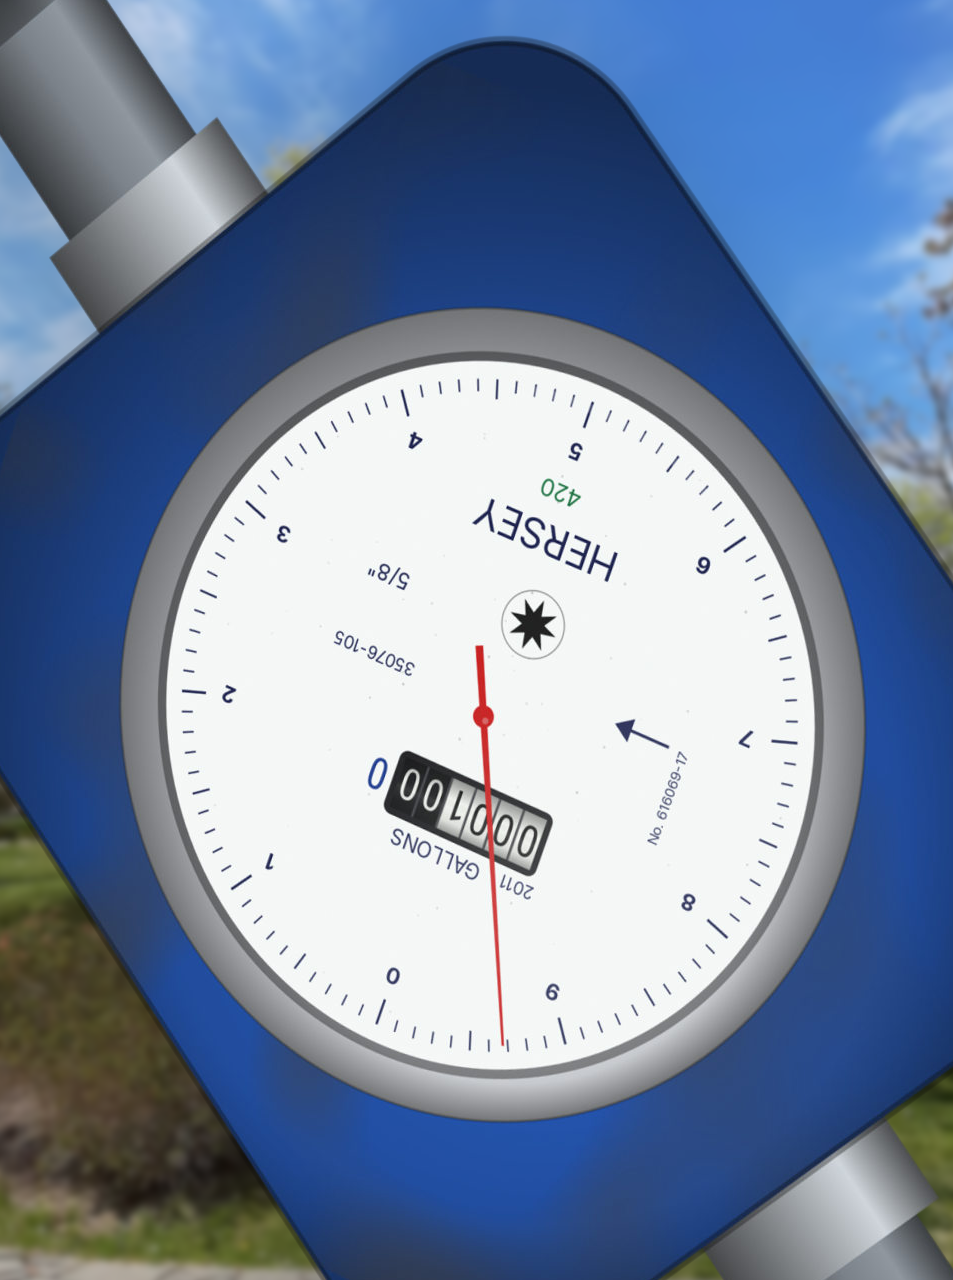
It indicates gal 999.3
